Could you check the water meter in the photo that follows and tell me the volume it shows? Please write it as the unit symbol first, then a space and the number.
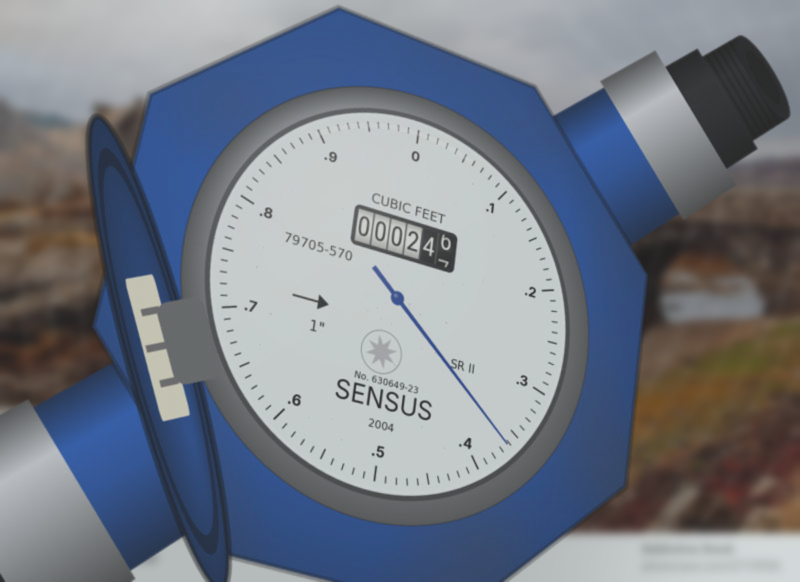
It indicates ft³ 246.36
